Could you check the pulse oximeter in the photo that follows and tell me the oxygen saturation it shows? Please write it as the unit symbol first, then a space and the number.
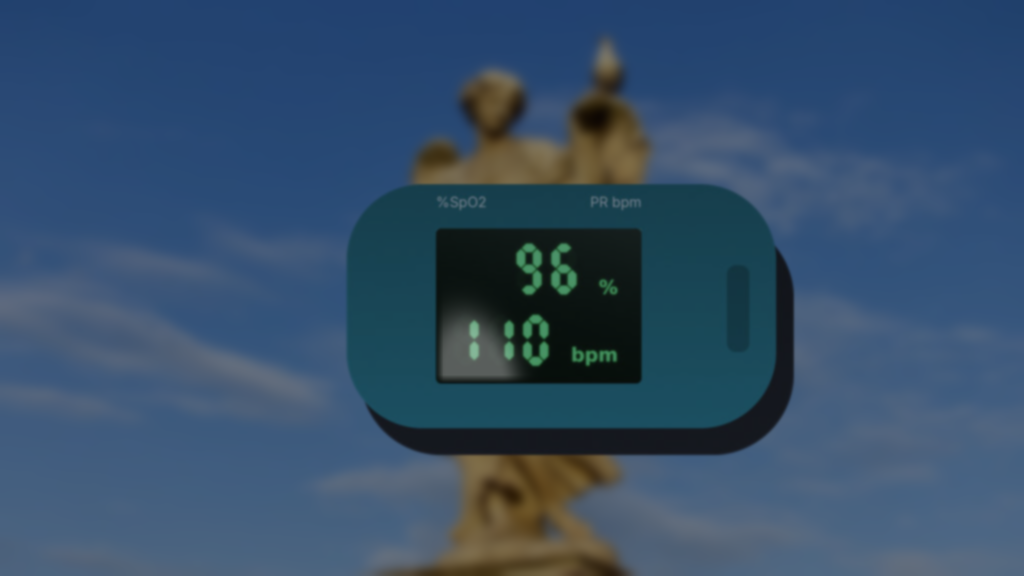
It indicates % 96
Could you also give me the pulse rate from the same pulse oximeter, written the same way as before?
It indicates bpm 110
